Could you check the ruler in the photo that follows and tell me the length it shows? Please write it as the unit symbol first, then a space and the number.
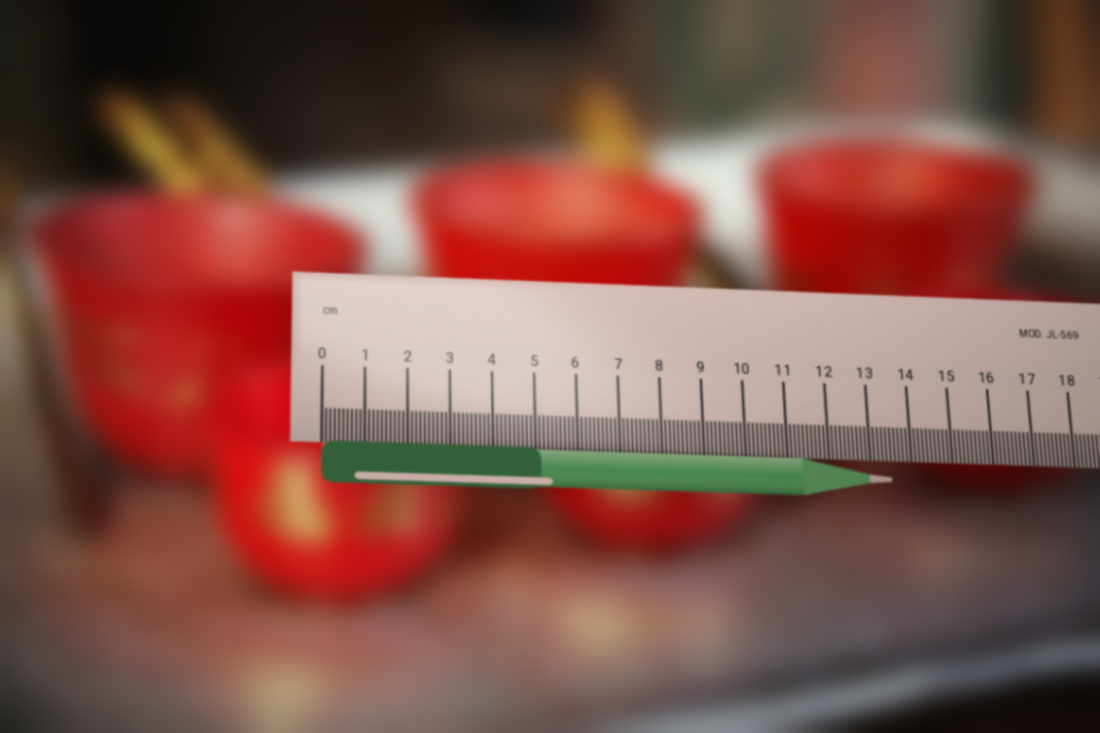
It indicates cm 13.5
